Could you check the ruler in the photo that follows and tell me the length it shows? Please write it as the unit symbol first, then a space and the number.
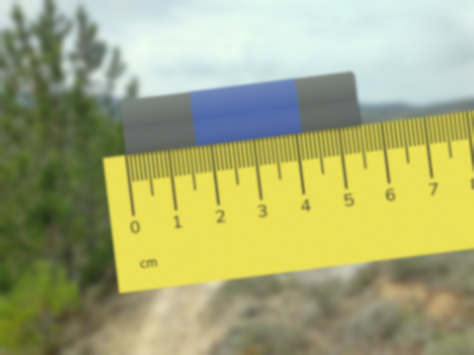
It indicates cm 5.5
